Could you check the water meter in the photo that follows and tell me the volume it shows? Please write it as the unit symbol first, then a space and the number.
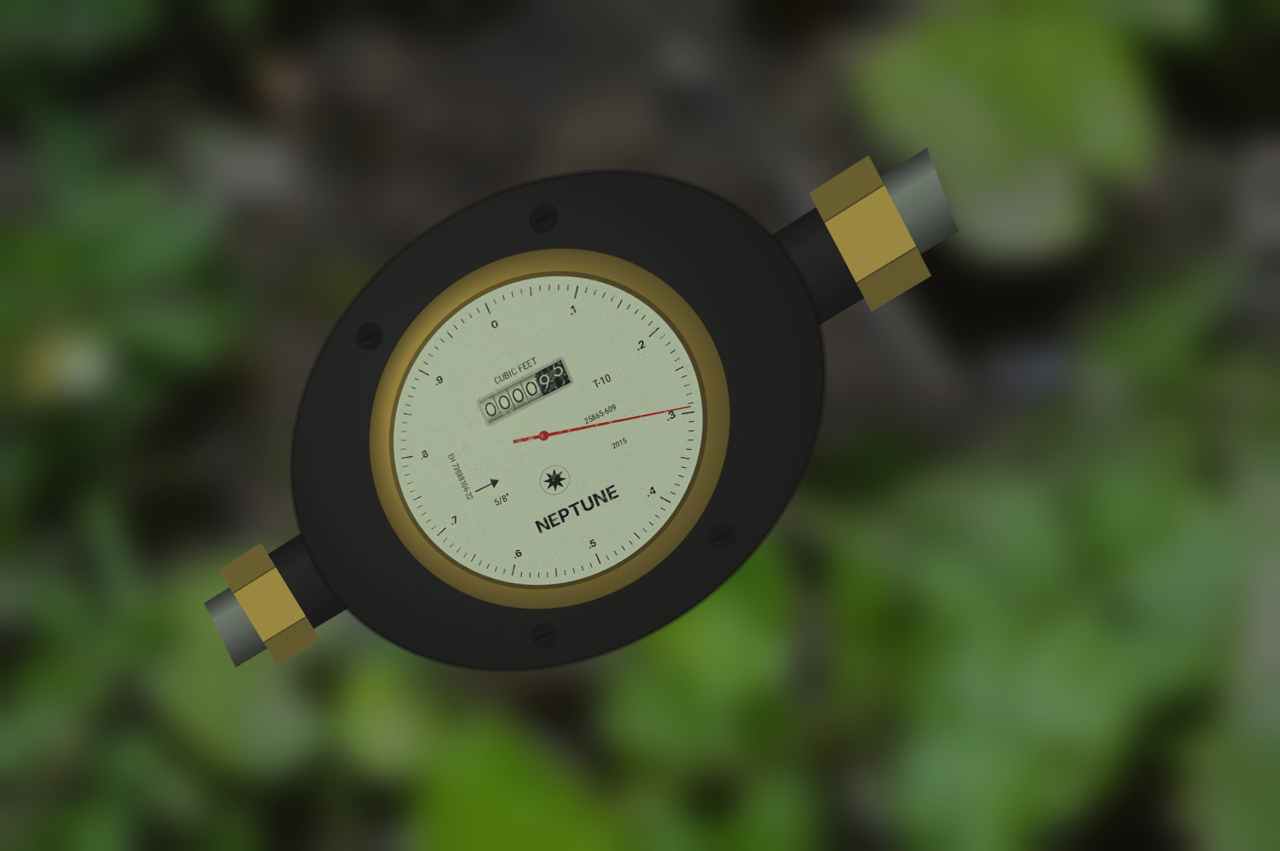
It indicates ft³ 95.29
